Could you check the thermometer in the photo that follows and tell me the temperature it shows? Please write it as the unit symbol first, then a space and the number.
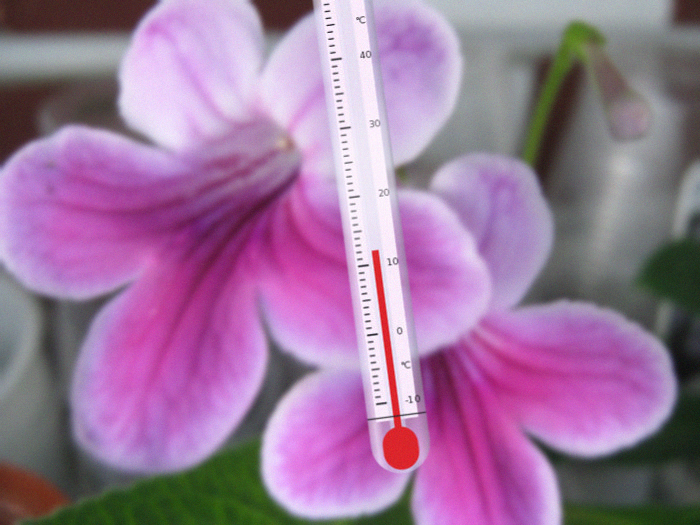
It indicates °C 12
